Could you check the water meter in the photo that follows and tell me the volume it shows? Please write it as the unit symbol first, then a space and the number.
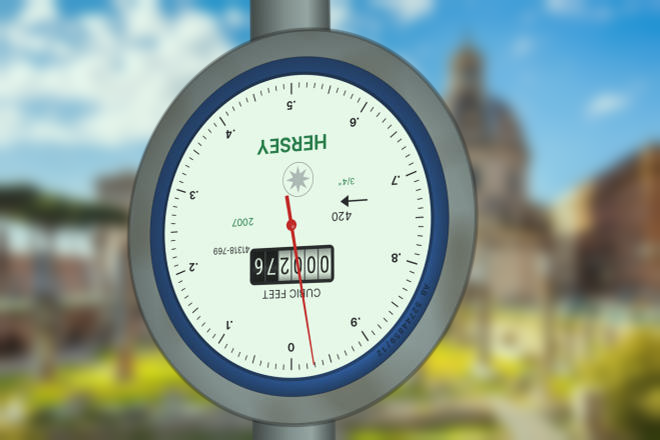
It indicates ft³ 275.97
